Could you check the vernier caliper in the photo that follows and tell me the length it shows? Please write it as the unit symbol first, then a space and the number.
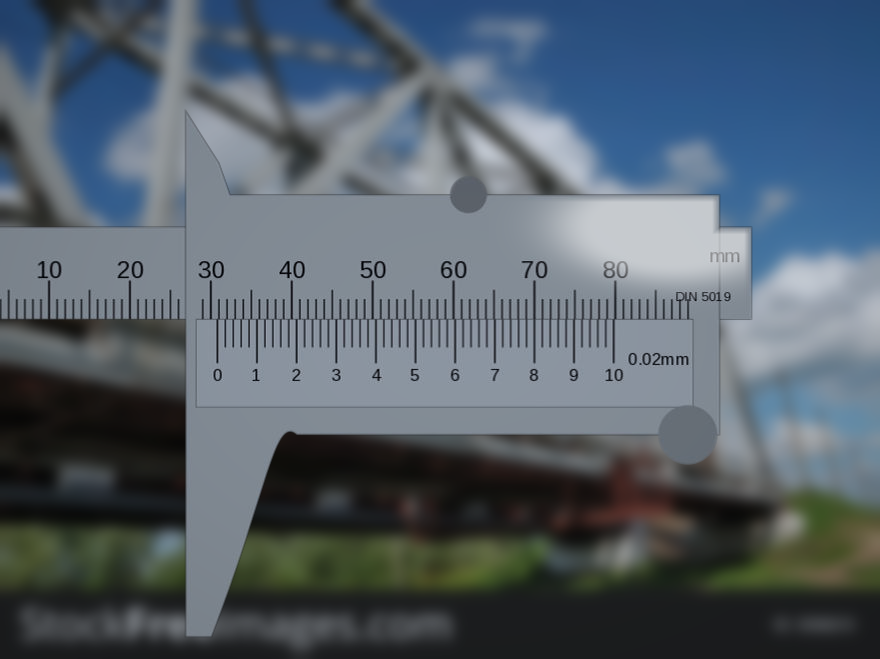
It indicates mm 30.8
